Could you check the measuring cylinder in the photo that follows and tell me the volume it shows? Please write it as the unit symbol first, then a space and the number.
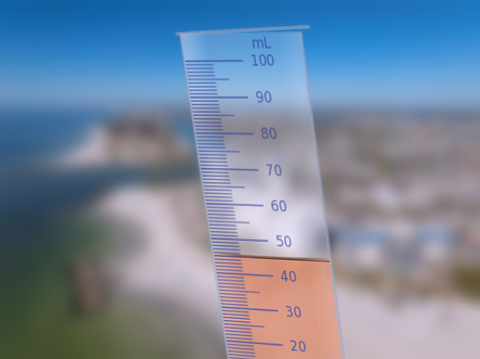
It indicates mL 45
